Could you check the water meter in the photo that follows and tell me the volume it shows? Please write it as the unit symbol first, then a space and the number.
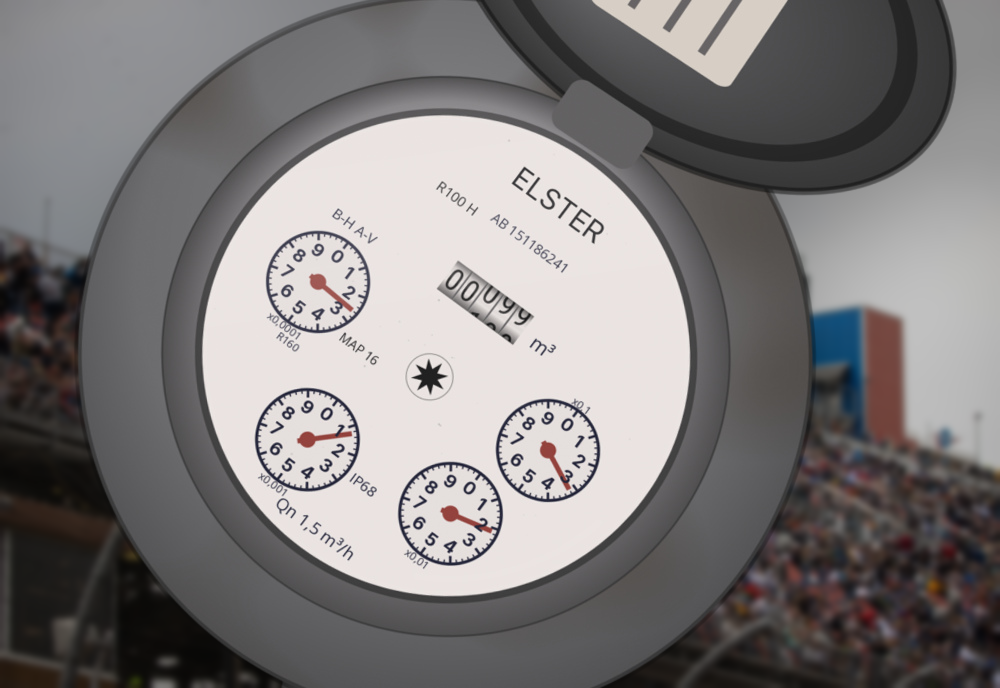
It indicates m³ 99.3212
